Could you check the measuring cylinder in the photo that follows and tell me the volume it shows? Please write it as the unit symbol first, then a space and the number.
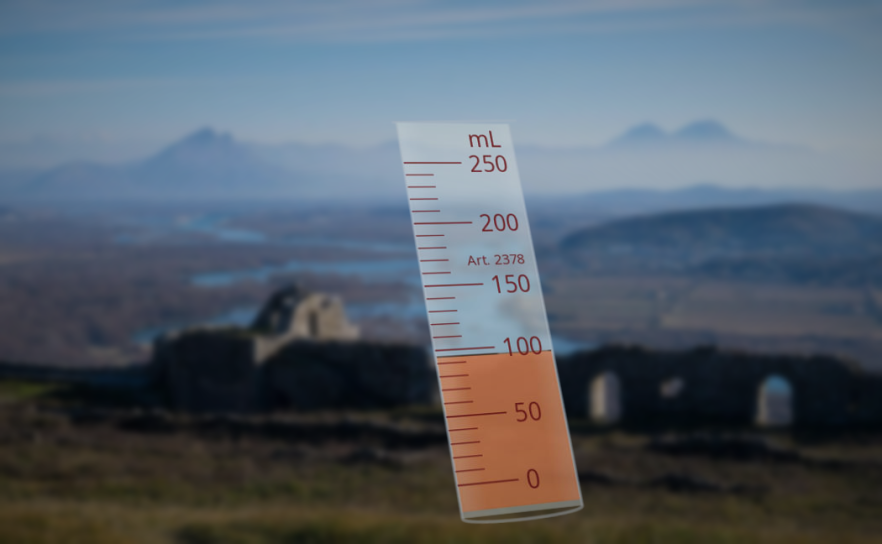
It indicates mL 95
